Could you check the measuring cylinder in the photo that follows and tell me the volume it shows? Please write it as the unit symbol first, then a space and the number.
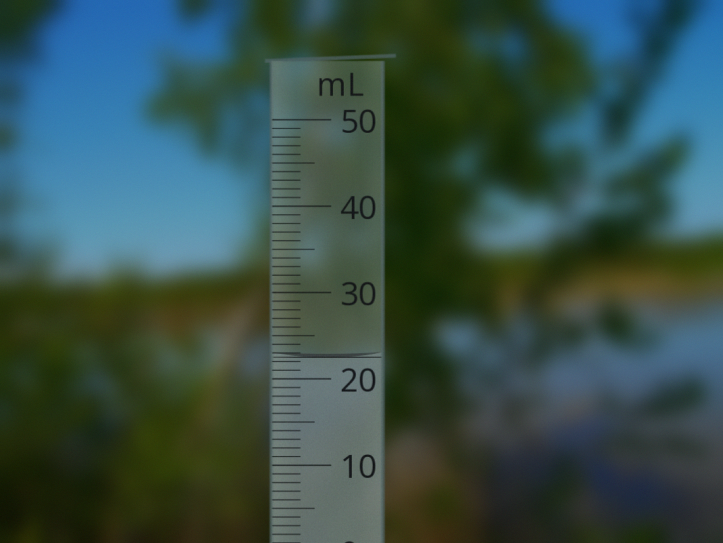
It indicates mL 22.5
